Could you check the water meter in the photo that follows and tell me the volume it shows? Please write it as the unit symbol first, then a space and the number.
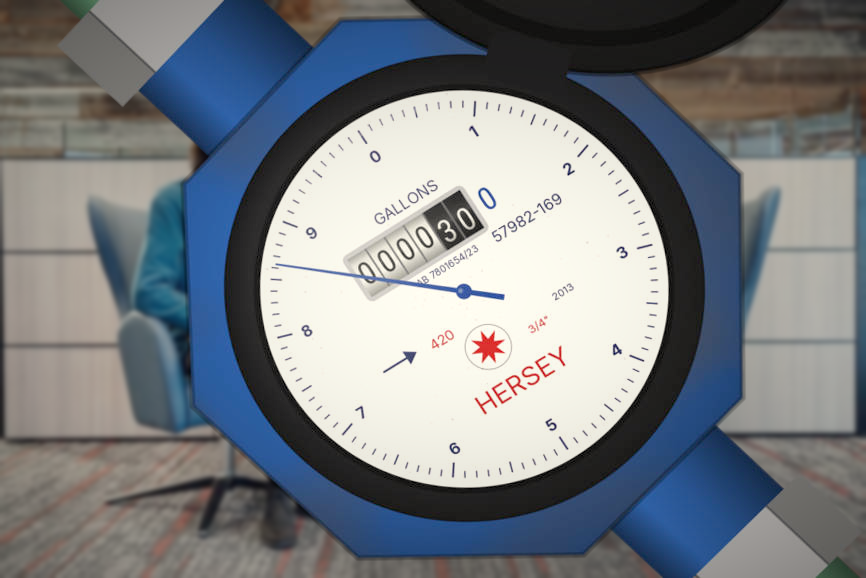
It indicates gal 298.6
